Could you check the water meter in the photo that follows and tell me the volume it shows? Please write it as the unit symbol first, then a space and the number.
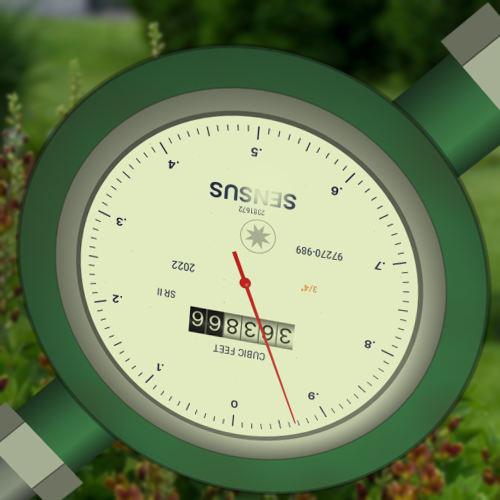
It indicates ft³ 363865.93
